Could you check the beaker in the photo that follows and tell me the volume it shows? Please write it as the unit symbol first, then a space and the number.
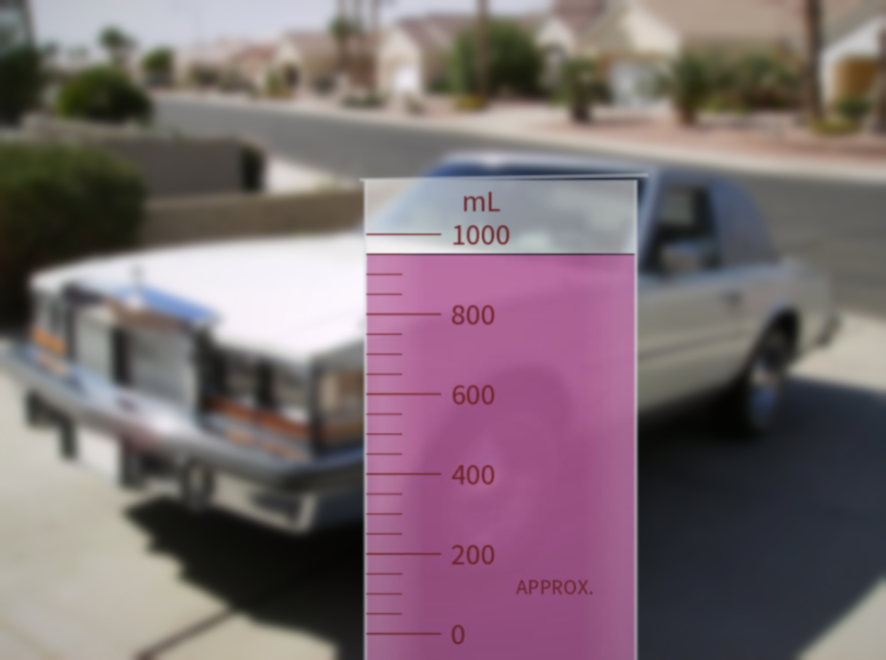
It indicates mL 950
